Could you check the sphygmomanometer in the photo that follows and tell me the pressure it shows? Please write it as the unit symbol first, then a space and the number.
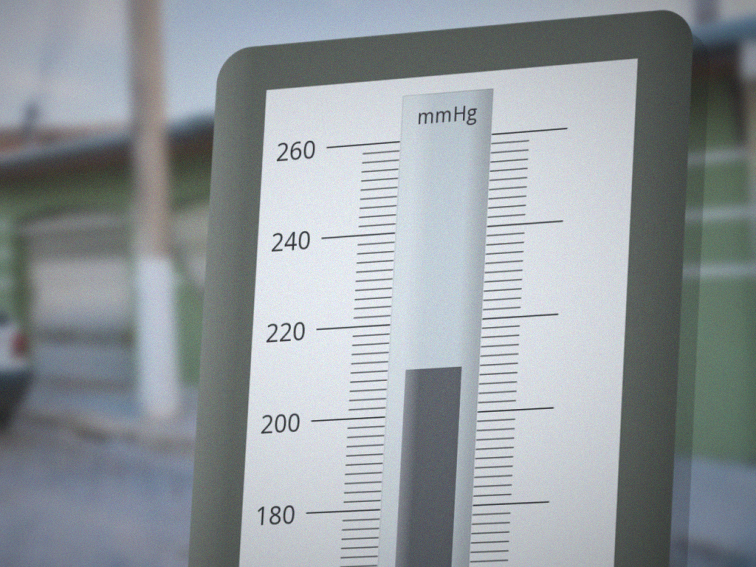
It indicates mmHg 210
